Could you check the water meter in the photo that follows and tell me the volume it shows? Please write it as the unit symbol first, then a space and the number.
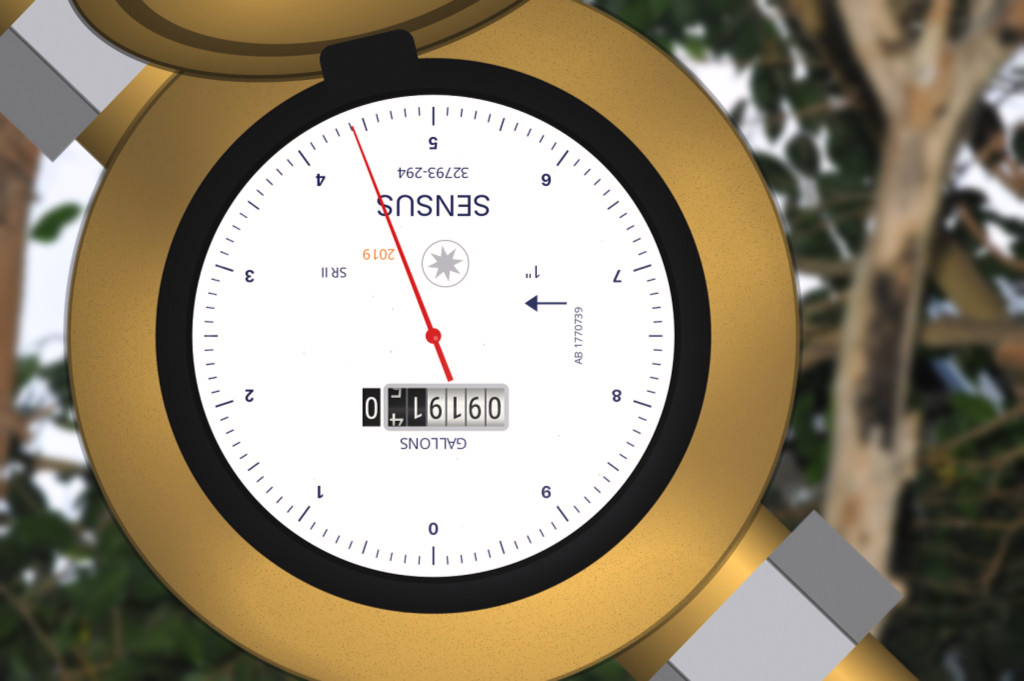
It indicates gal 919144.4
